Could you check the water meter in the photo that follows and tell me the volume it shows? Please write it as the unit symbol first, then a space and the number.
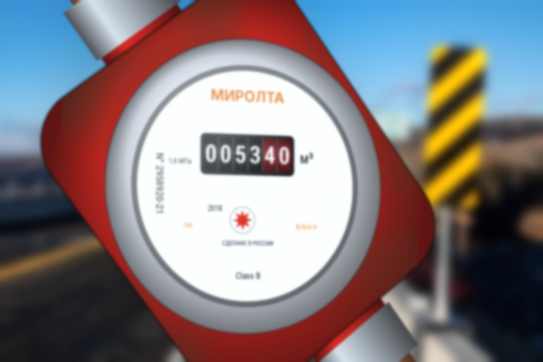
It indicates m³ 53.40
